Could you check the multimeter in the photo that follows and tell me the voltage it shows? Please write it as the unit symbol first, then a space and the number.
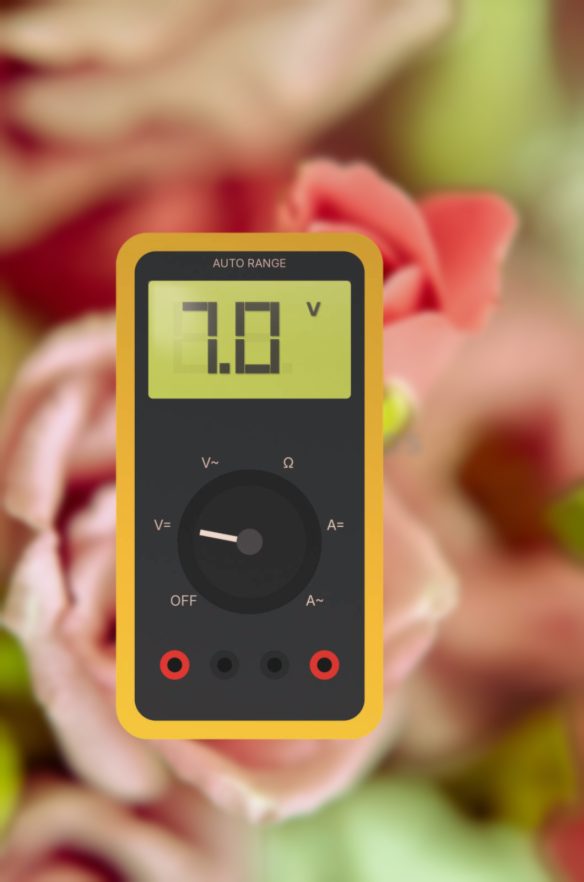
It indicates V 7.0
